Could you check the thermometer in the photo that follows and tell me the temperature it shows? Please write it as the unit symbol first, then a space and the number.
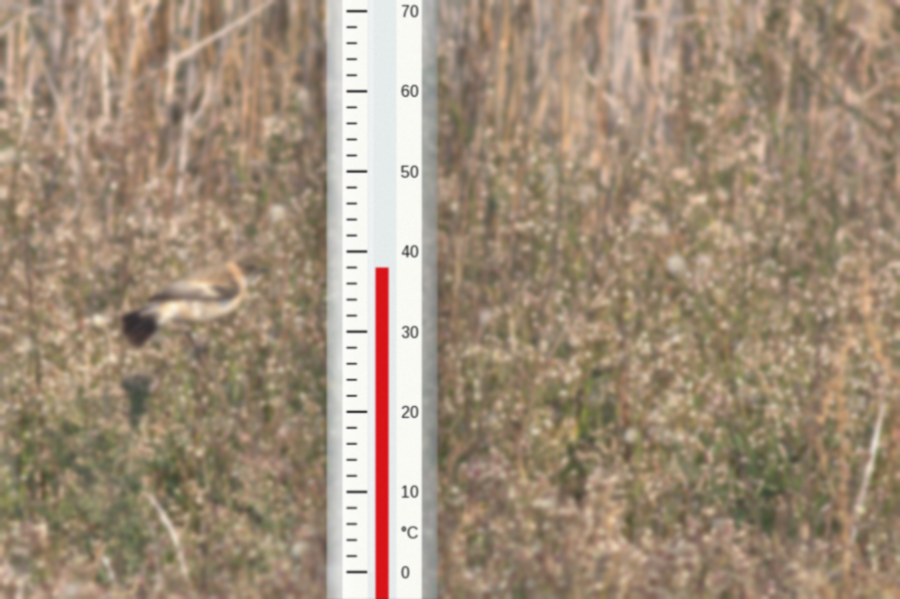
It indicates °C 38
